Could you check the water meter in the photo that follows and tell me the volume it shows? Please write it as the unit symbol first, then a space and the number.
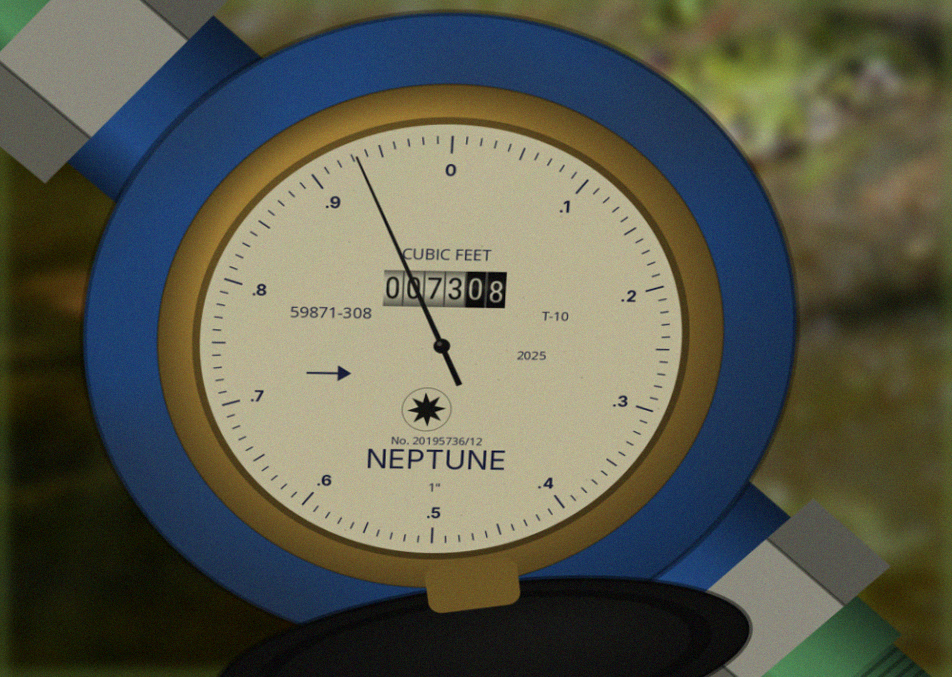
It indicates ft³ 7307.93
